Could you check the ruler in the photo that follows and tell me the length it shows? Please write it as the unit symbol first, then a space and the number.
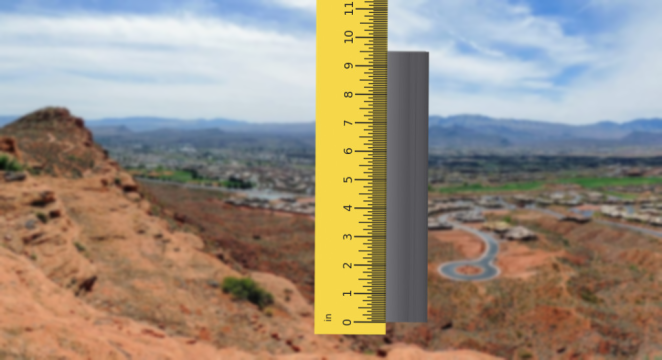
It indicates in 9.5
